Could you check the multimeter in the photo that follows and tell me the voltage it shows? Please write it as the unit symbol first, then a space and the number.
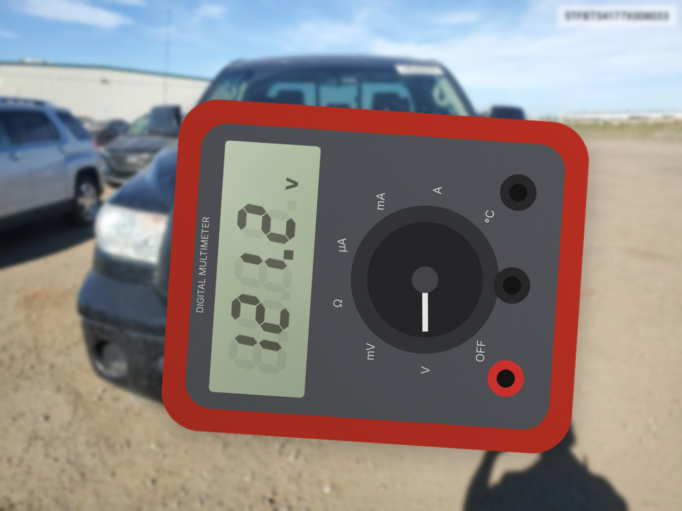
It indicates V 121.2
